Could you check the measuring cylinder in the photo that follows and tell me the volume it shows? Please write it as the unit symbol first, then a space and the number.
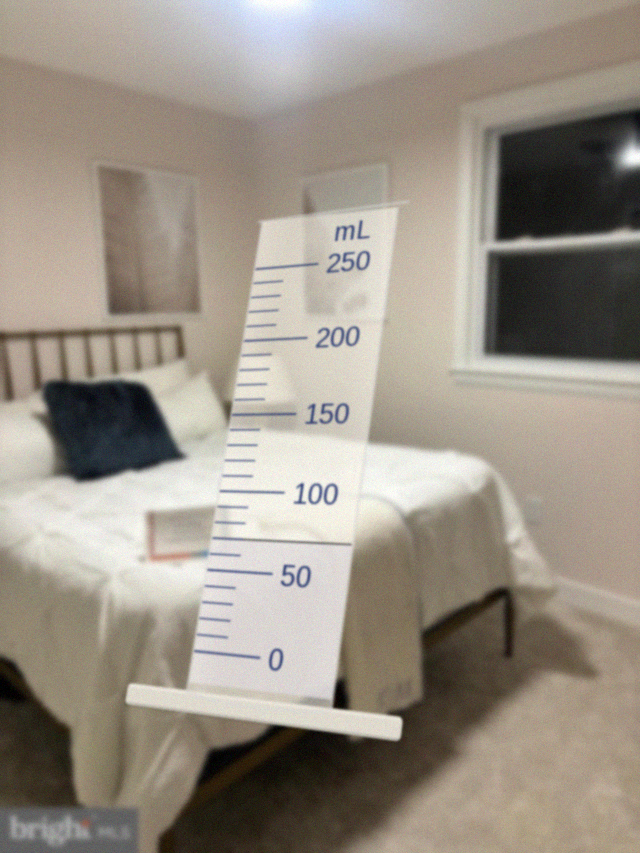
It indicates mL 70
